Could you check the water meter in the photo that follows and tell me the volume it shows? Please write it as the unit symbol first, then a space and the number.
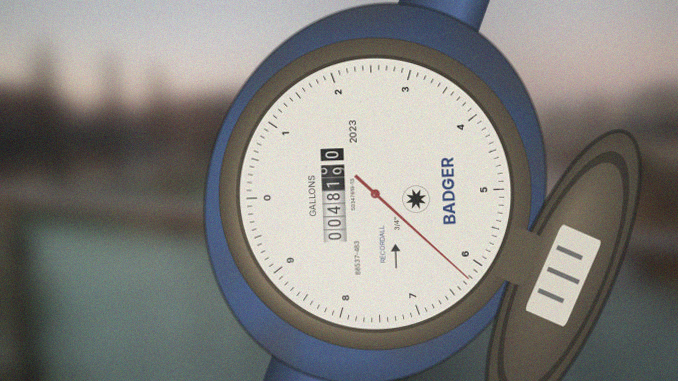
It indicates gal 48186.2
